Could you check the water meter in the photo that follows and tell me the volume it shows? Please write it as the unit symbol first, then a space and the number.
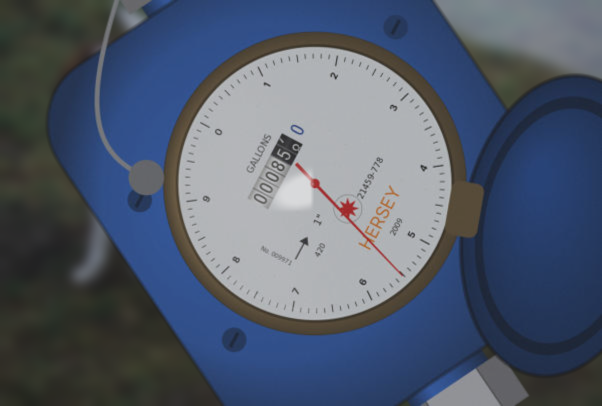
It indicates gal 8575.5
